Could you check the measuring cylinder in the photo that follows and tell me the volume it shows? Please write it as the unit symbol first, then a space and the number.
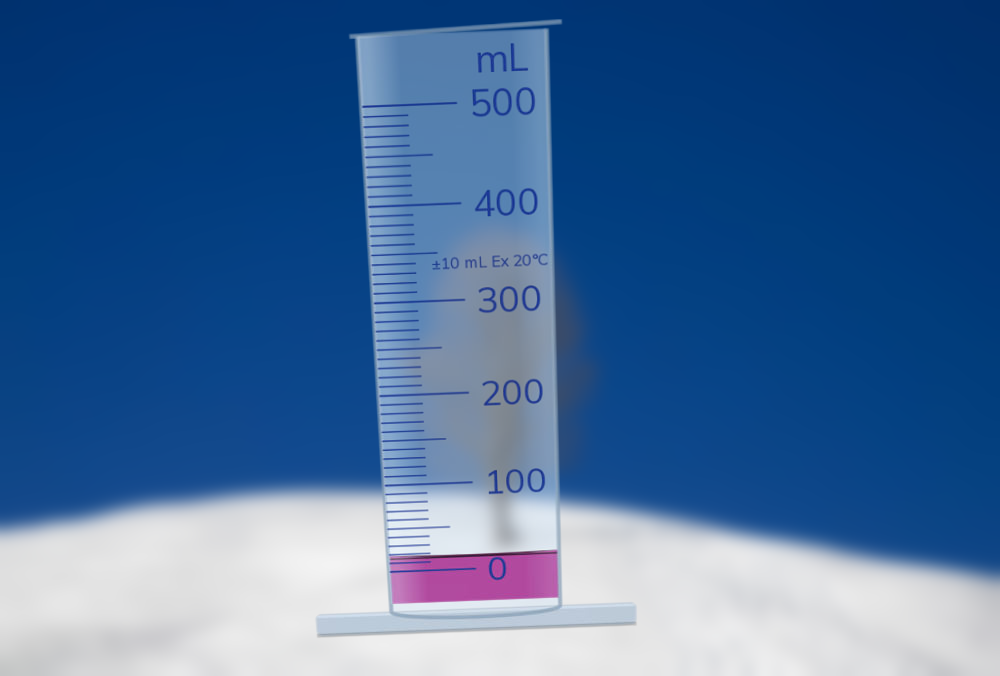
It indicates mL 15
